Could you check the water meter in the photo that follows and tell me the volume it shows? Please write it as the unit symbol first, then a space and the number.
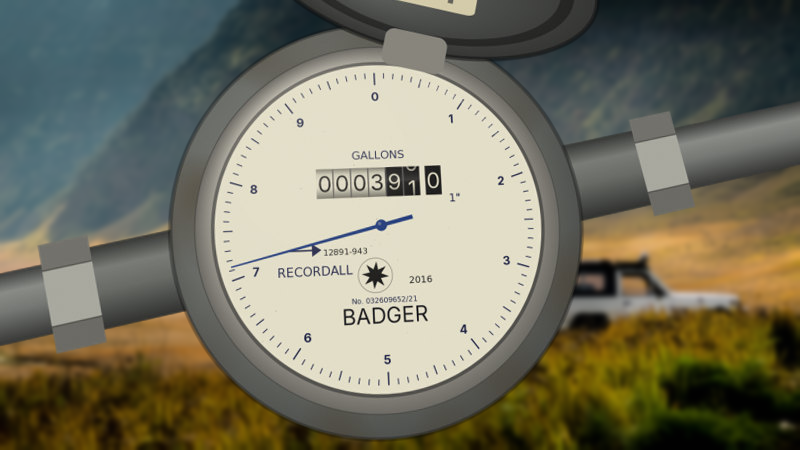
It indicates gal 3907.1
